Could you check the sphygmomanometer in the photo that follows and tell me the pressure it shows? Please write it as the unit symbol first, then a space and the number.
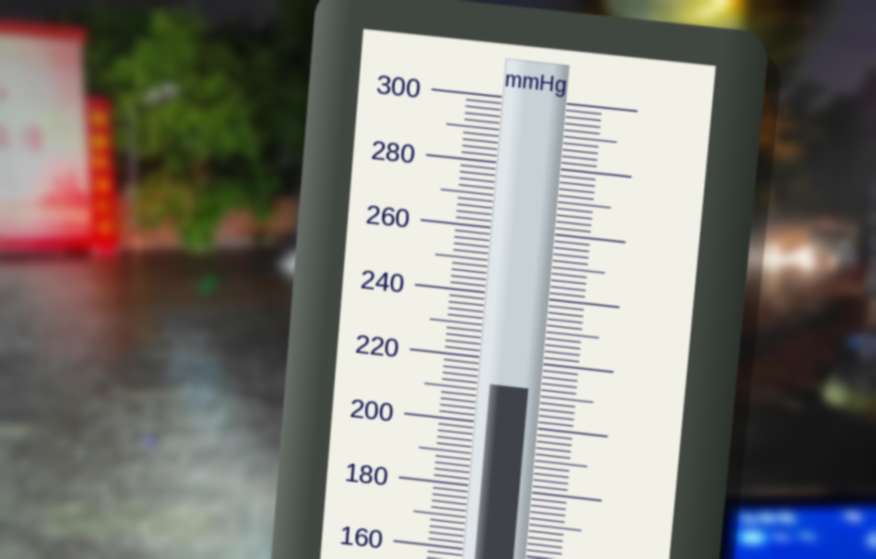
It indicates mmHg 212
